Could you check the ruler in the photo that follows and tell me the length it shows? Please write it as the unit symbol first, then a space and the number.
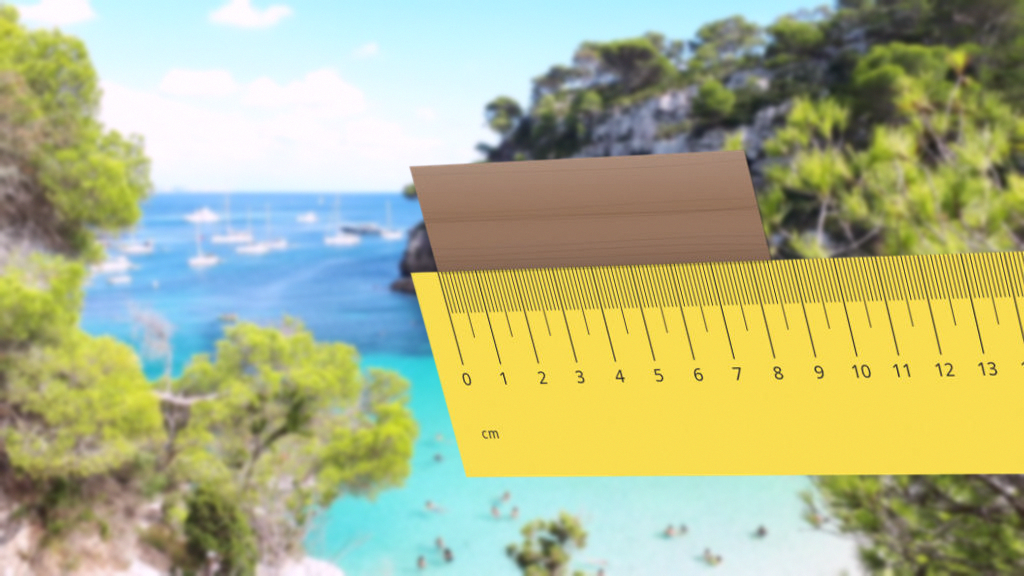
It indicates cm 8.5
